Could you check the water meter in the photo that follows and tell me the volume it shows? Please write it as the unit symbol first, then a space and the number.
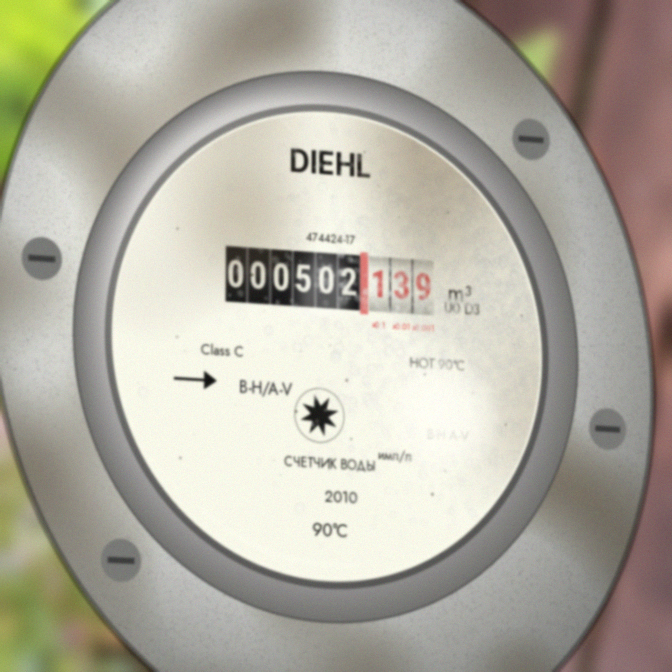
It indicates m³ 502.139
